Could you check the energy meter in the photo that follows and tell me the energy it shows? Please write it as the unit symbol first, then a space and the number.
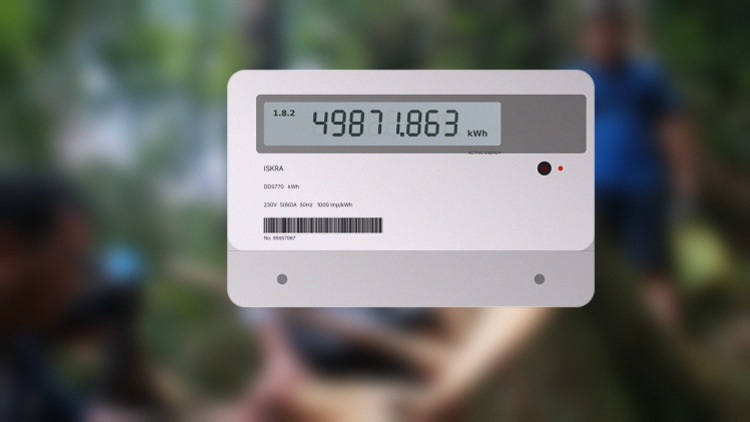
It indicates kWh 49871.863
